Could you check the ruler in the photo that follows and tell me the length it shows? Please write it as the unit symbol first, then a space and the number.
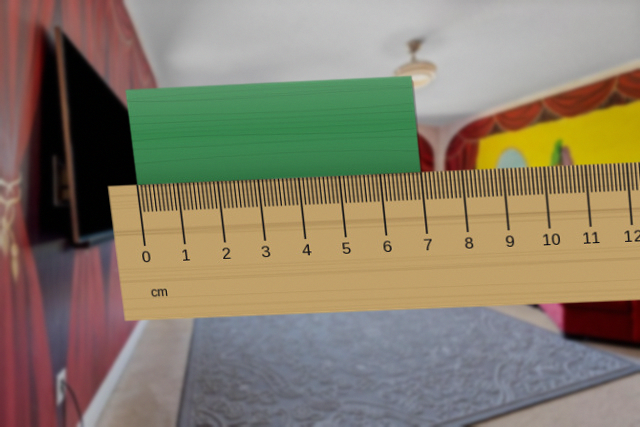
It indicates cm 7
